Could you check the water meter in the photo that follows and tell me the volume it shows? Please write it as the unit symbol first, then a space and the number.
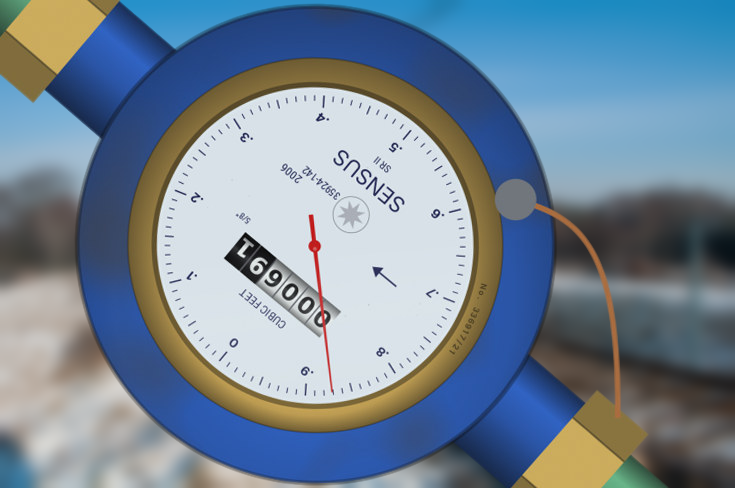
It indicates ft³ 690.87
